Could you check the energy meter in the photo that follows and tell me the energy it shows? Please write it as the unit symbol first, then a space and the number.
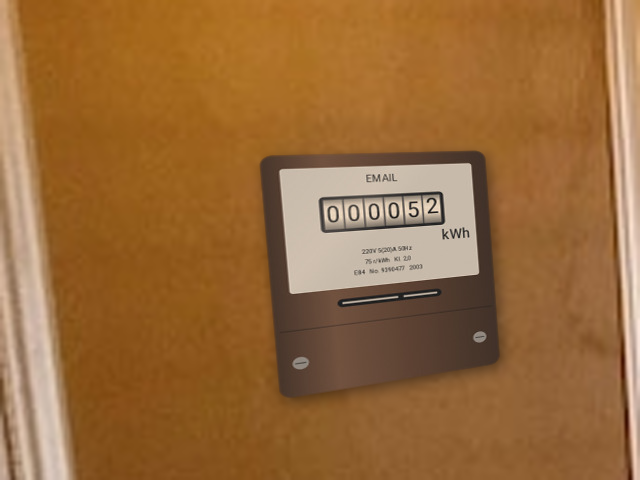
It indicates kWh 52
